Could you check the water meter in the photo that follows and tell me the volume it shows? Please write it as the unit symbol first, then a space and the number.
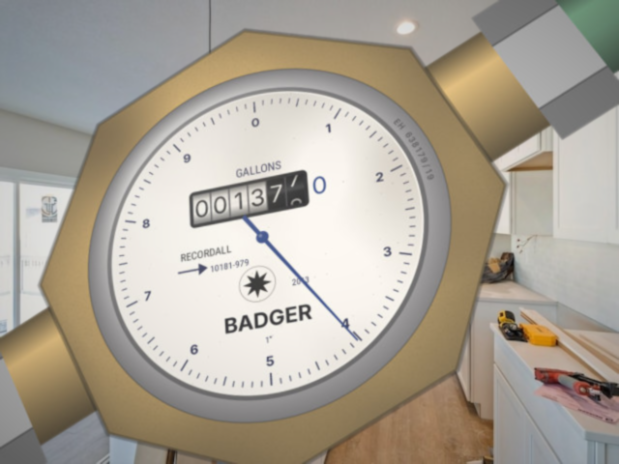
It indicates gal 13774.0
